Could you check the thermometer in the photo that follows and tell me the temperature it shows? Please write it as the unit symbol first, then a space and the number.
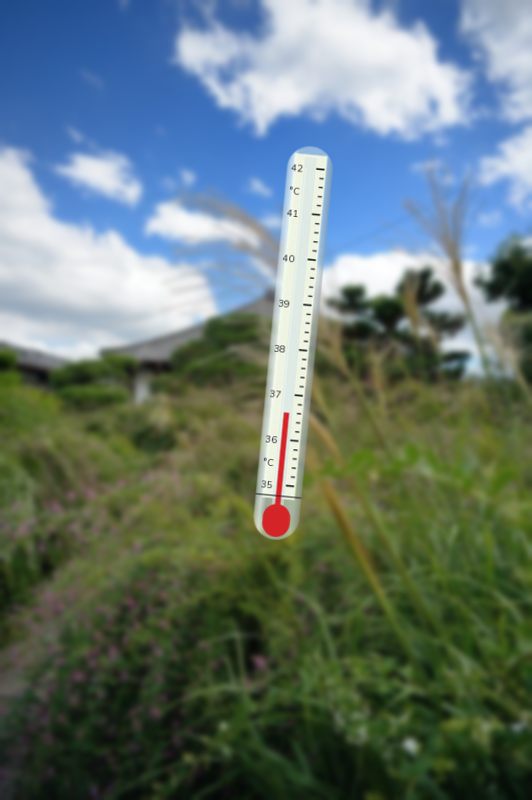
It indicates °C 36.6
